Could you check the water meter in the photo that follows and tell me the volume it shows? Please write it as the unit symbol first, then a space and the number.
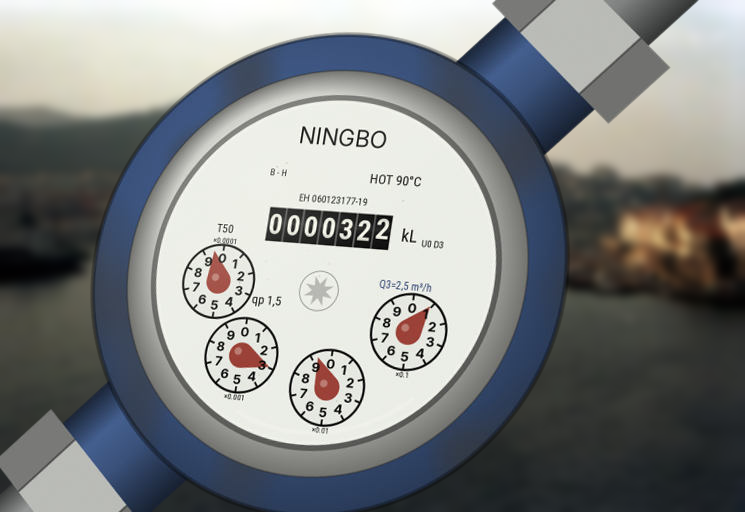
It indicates kL 322.0929
